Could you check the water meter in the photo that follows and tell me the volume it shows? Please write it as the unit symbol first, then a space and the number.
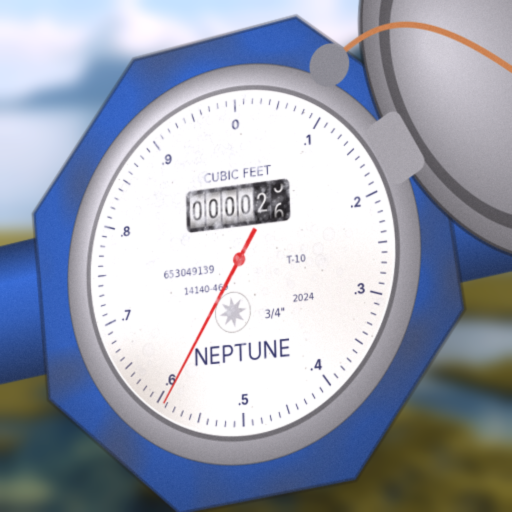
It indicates ft³ 25.59
